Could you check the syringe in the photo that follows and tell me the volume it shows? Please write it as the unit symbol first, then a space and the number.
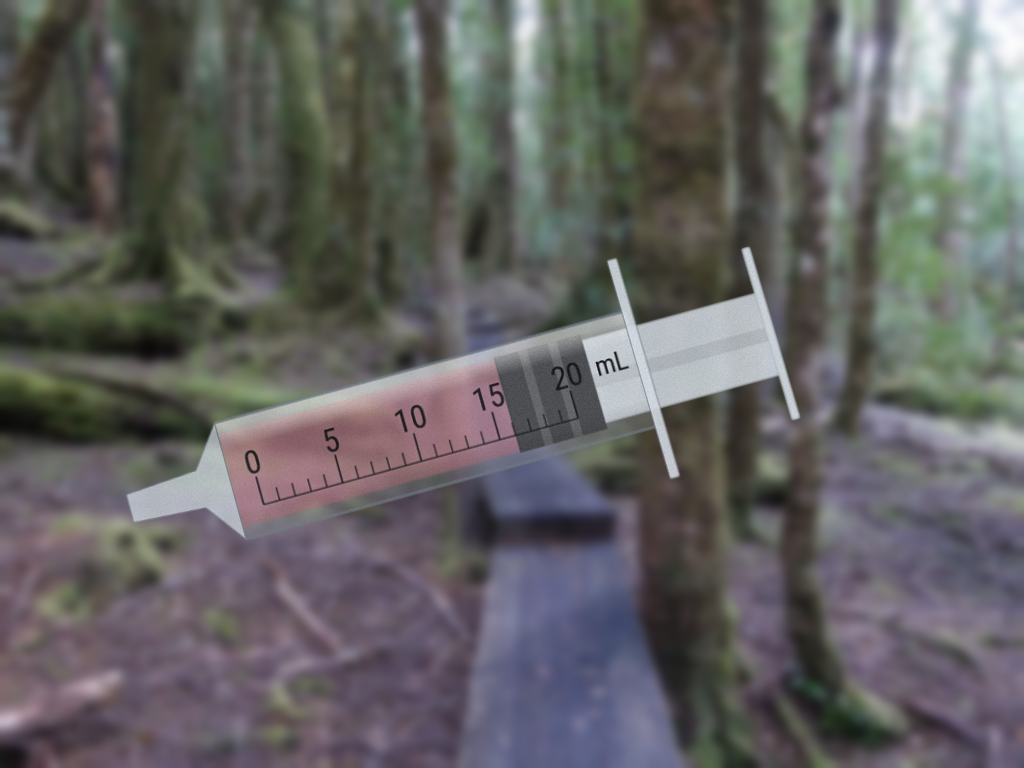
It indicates mL 16
